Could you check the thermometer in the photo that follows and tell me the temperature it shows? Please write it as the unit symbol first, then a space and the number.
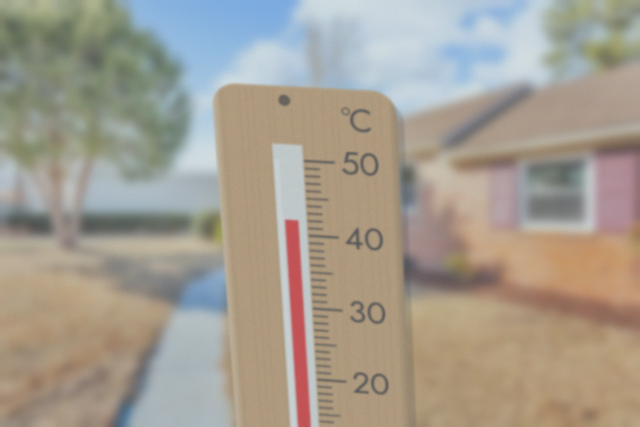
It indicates °C 42
